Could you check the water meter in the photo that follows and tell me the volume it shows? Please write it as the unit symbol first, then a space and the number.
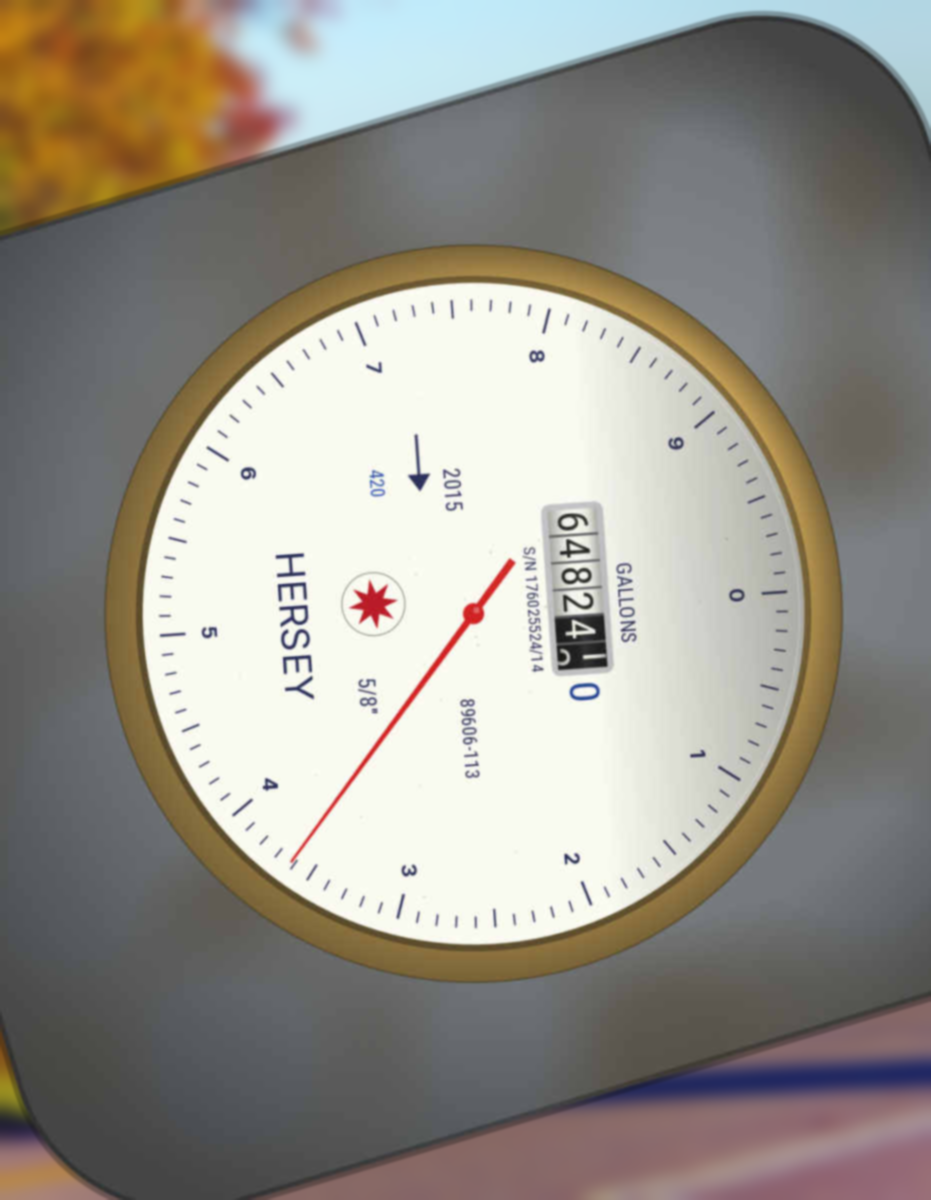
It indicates gal 6482413.6
